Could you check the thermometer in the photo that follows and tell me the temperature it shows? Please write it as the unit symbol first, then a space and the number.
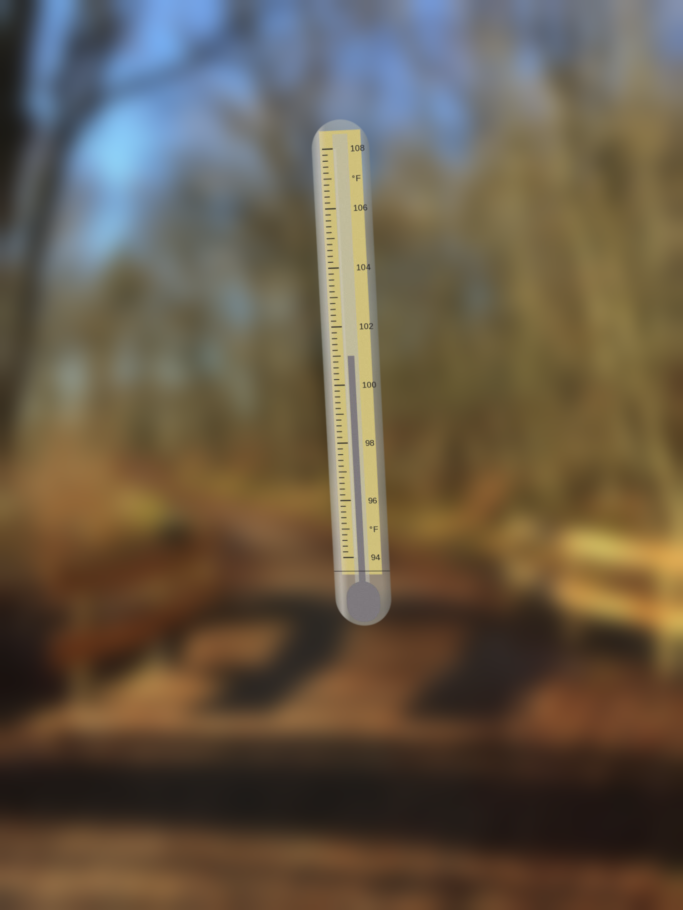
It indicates °F 101
